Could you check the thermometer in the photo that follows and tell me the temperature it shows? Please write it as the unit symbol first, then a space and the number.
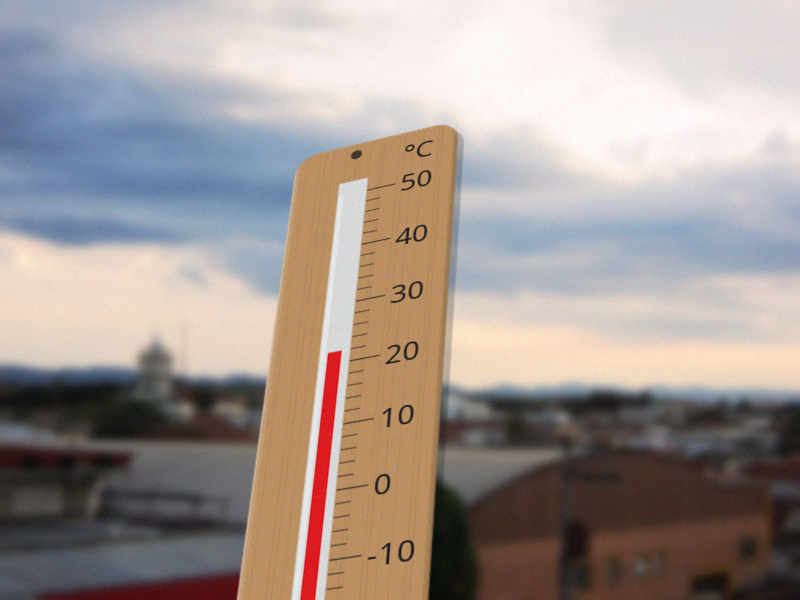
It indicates °C 22
